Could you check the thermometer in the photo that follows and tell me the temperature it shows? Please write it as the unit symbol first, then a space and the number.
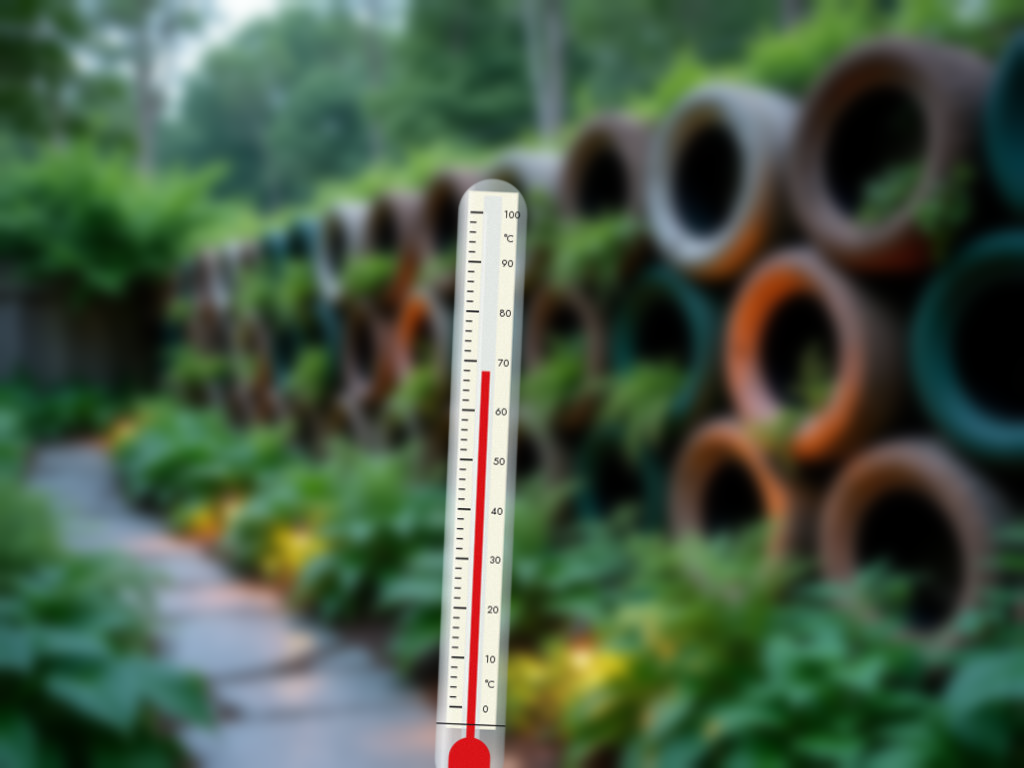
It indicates °C 68
